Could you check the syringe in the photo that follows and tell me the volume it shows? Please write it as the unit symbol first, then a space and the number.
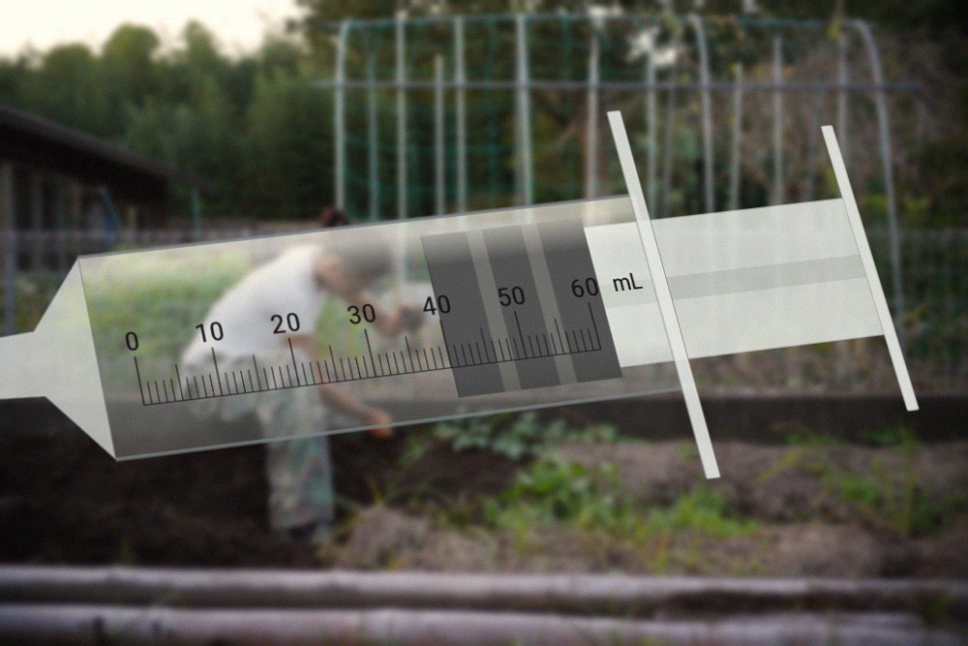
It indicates mL 40
